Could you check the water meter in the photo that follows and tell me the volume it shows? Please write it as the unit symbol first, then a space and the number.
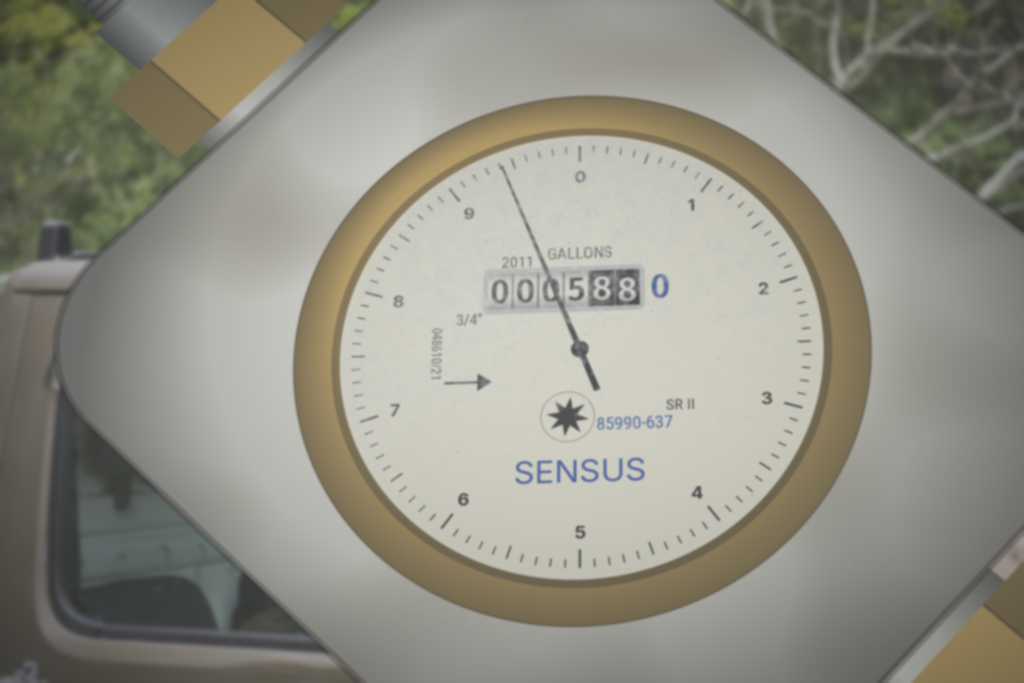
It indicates gal 5879.4
